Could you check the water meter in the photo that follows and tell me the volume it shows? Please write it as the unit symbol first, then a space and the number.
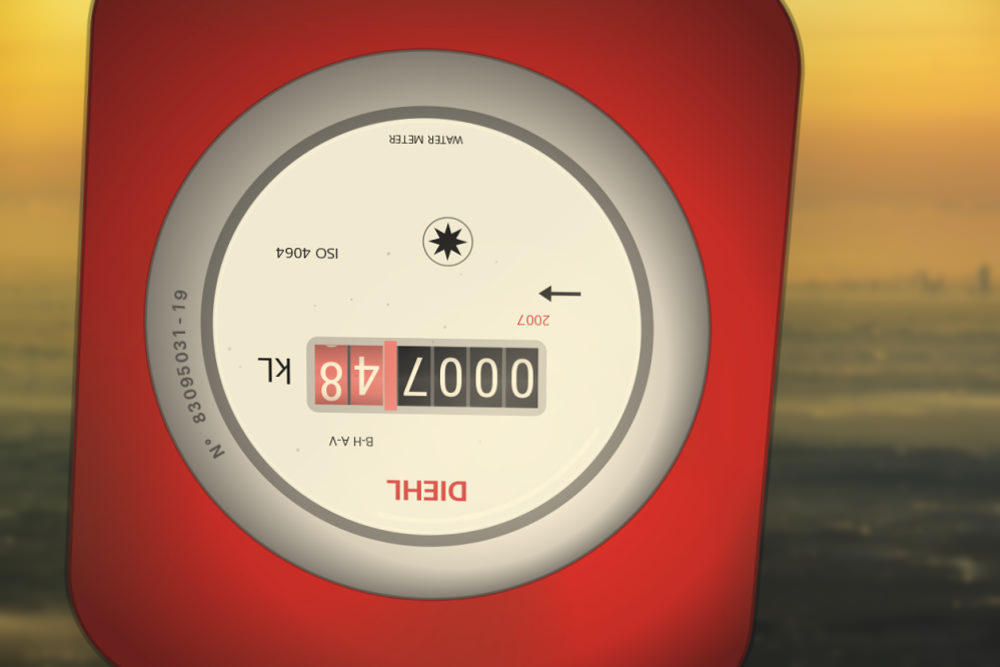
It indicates kL 7.48
